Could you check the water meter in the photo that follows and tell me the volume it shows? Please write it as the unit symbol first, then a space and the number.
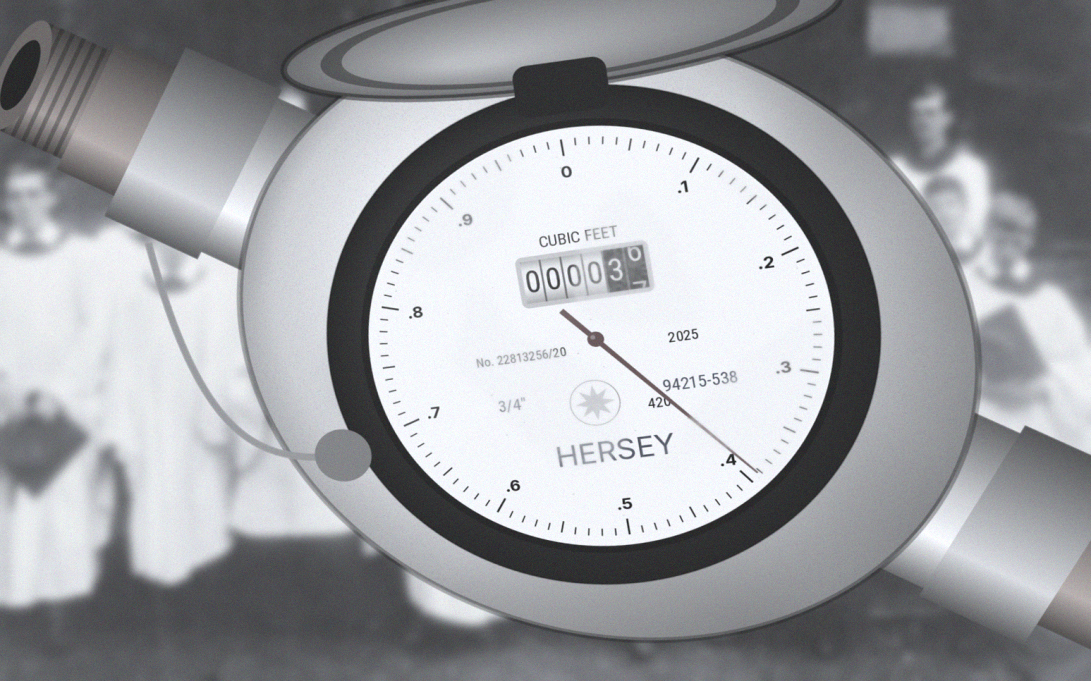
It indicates ft³ 36.39
